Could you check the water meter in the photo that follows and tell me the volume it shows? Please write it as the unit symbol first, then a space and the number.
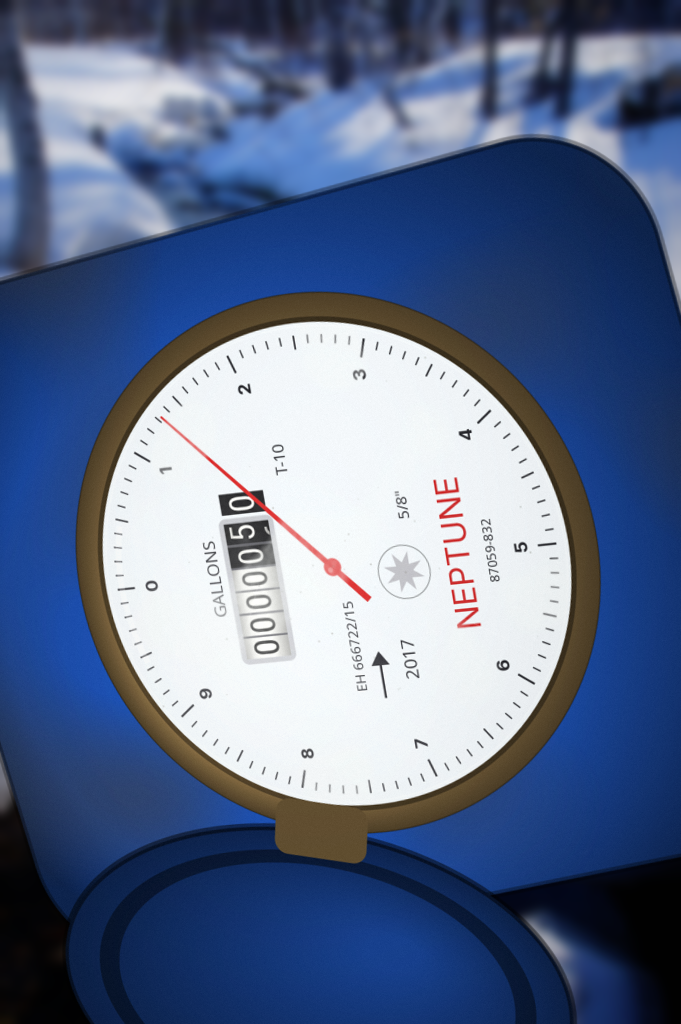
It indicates gal 51.3
